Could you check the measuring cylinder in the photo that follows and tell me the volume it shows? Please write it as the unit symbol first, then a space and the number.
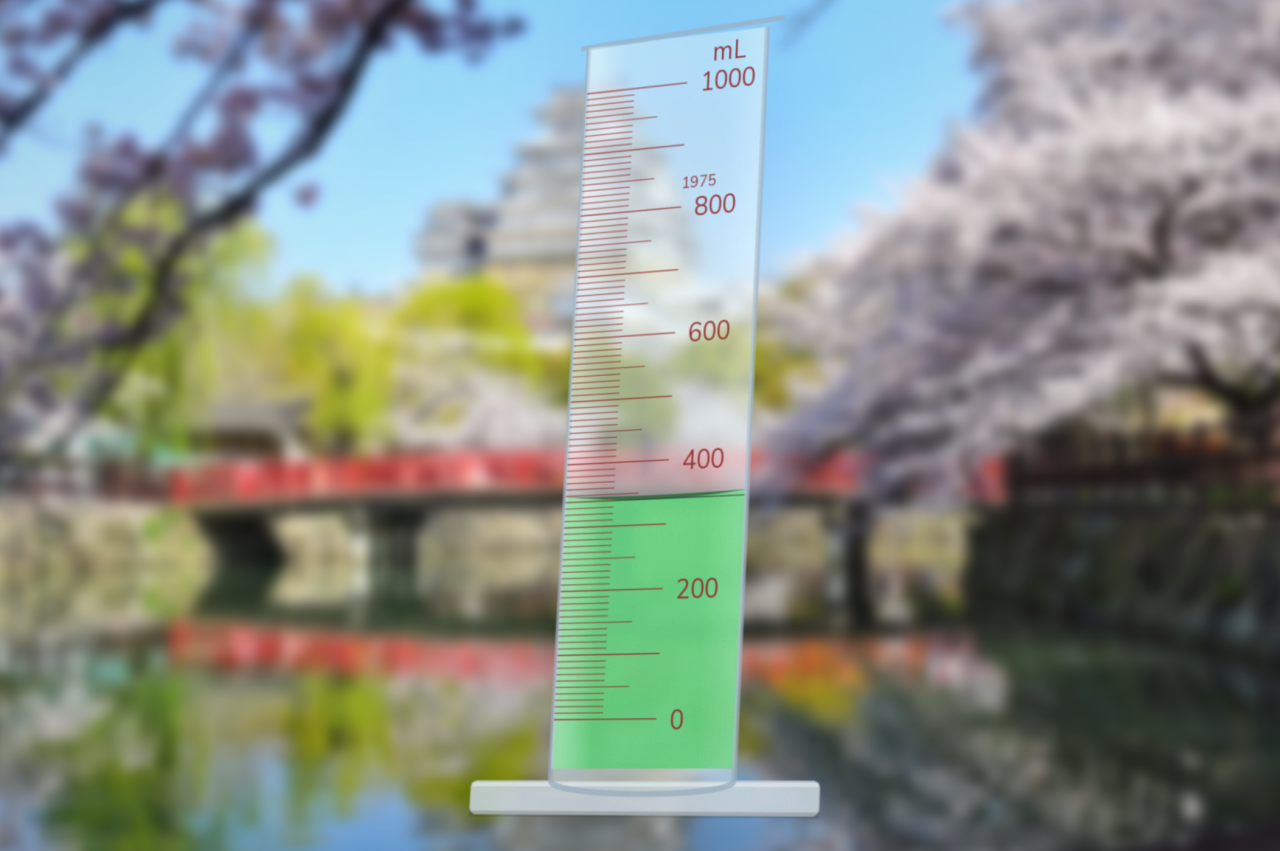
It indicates mL 340
